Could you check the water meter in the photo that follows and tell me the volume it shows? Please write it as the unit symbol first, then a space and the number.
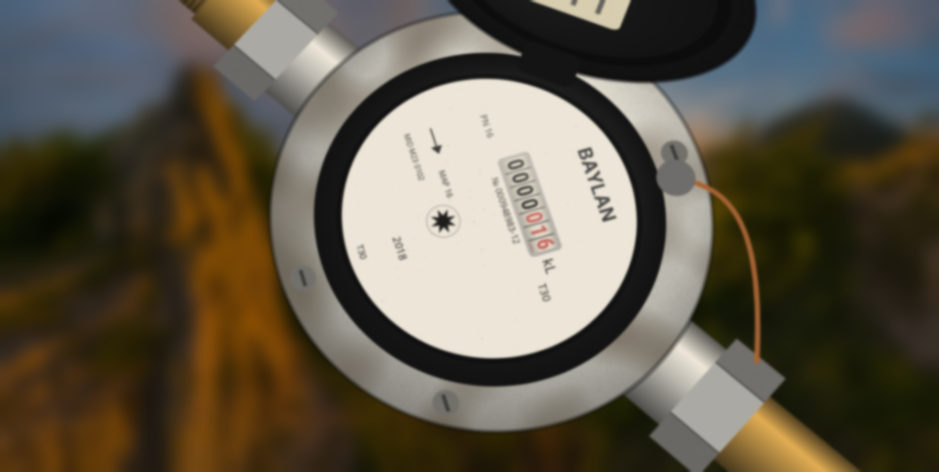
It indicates kL 0.016
